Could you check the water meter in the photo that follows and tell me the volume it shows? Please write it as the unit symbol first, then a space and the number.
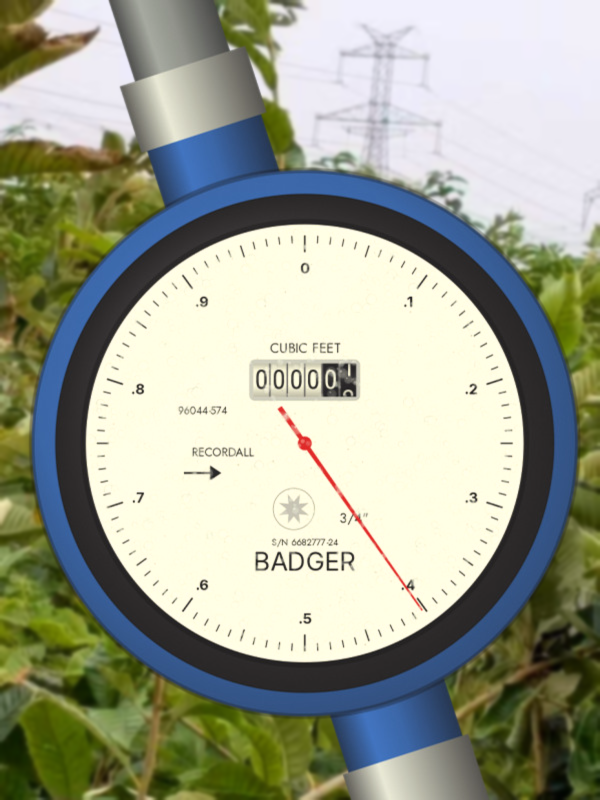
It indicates ft³ 1.40
